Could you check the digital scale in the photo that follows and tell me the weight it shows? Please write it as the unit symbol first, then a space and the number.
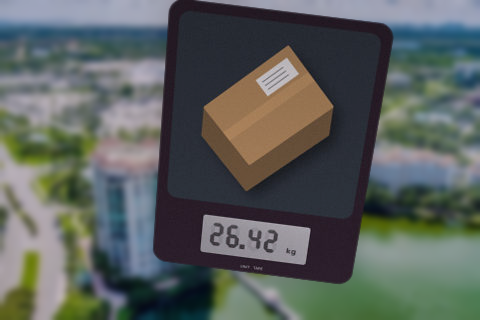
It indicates kg 26.42
